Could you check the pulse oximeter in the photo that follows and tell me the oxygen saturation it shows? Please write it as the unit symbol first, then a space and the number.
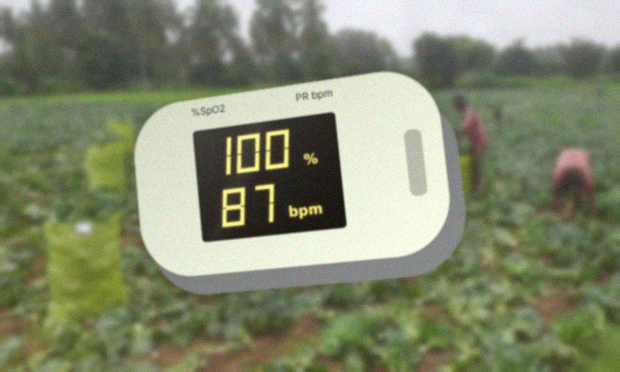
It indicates % 100
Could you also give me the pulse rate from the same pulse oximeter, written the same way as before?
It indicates bpm 87
